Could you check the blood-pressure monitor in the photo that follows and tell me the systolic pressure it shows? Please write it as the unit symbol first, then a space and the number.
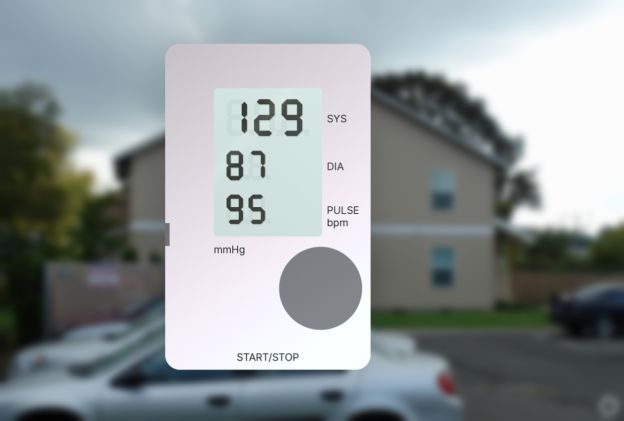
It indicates mmHg 129
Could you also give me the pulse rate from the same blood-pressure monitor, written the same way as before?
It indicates bpm 95
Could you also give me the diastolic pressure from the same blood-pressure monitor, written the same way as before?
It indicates mmHg 87
